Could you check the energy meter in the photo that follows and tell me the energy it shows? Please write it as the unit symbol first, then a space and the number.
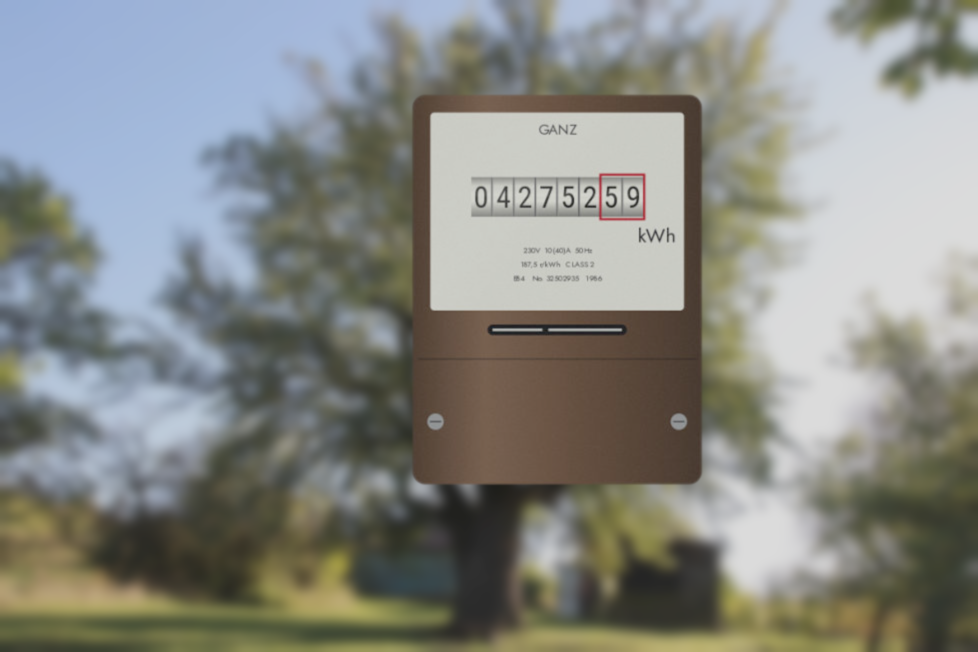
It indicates kWh 42752.59
